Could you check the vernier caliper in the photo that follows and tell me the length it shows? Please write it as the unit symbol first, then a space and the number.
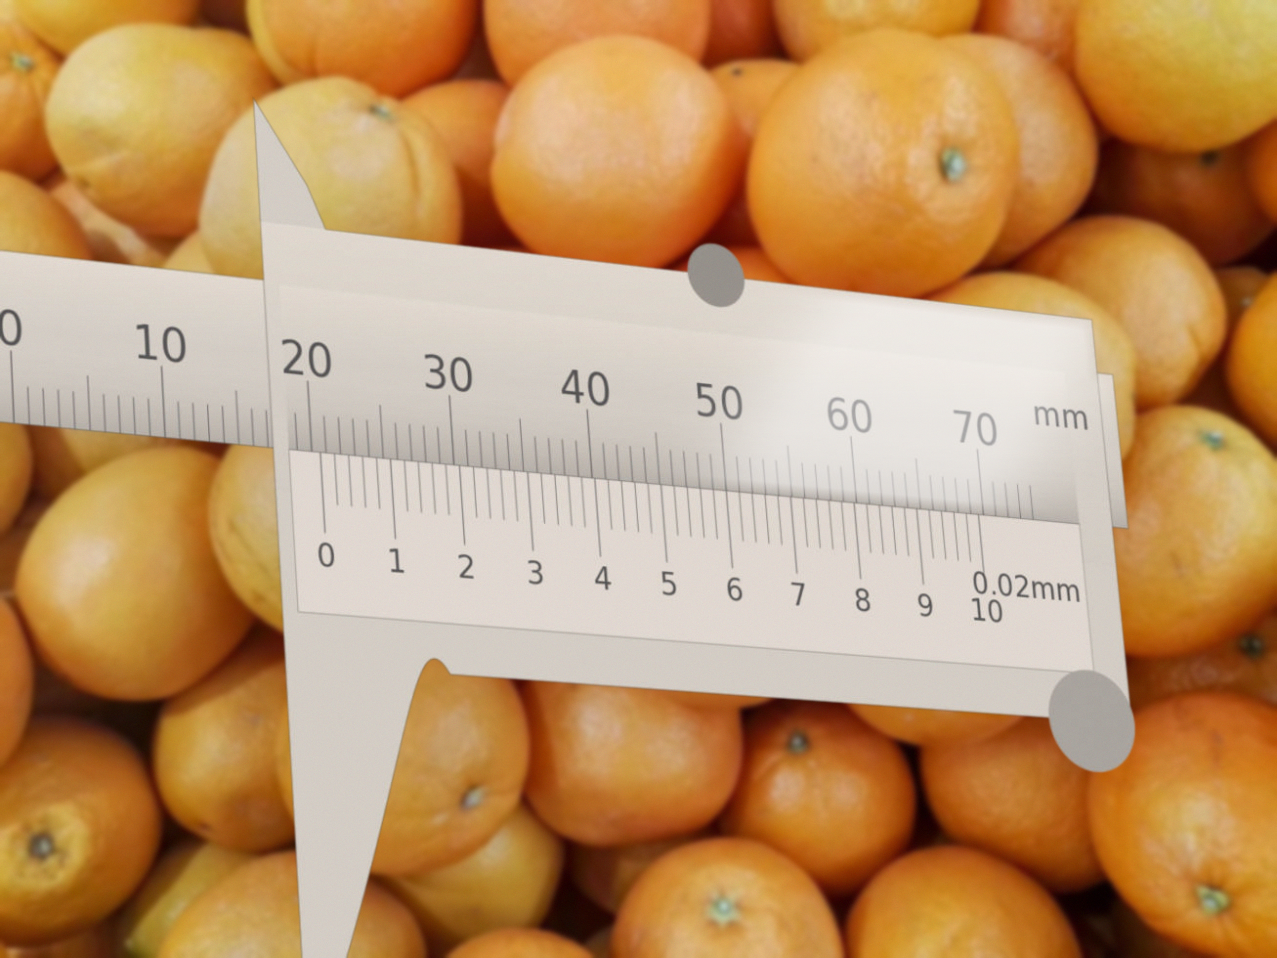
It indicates mm 20.6
